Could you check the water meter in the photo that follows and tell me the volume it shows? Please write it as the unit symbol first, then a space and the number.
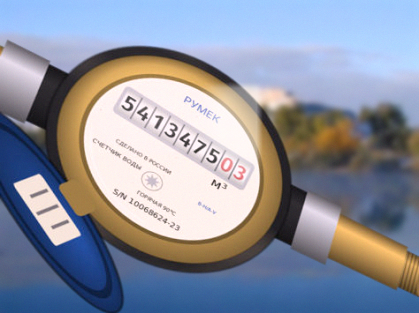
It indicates m³ 5413475.03
